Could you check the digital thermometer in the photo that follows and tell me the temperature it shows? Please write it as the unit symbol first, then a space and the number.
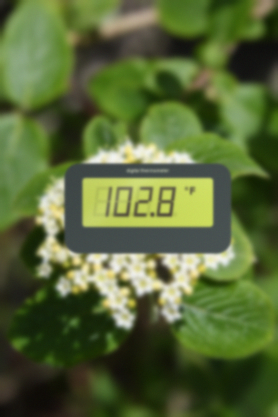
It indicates °F 102.8
